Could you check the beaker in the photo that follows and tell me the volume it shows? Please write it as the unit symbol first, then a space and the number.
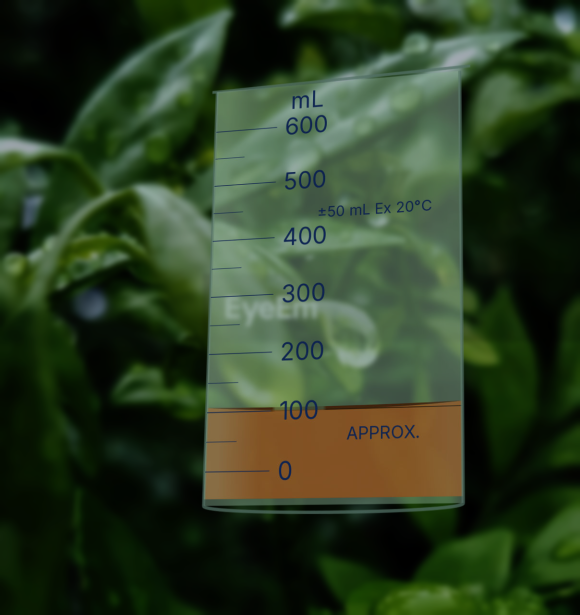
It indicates mL 100
